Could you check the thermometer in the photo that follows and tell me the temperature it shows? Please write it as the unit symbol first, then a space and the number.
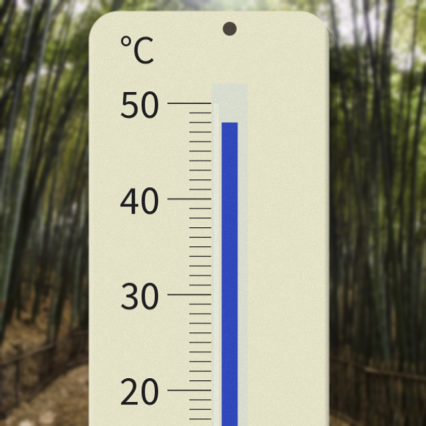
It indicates °C 48
